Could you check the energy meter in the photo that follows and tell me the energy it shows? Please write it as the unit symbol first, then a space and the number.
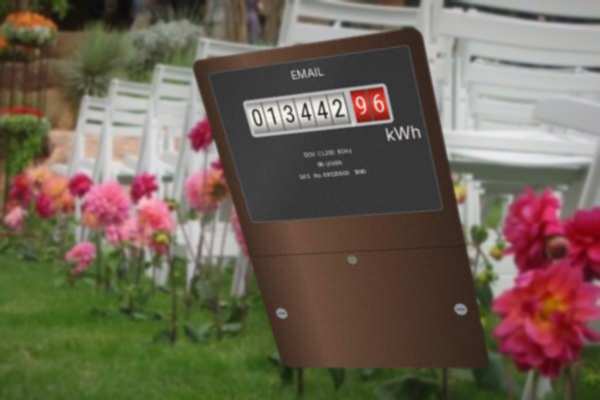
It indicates kWh 13442.96
